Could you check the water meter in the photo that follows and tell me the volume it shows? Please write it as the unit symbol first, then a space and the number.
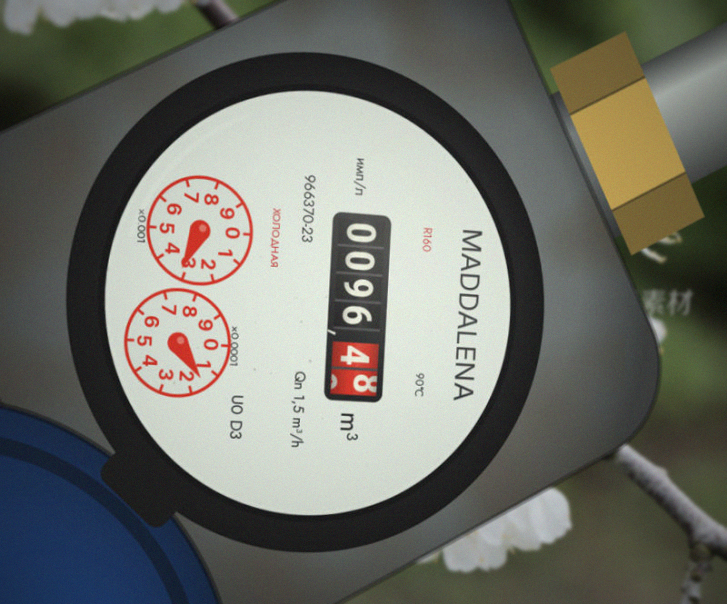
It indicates m³ 96.4831
